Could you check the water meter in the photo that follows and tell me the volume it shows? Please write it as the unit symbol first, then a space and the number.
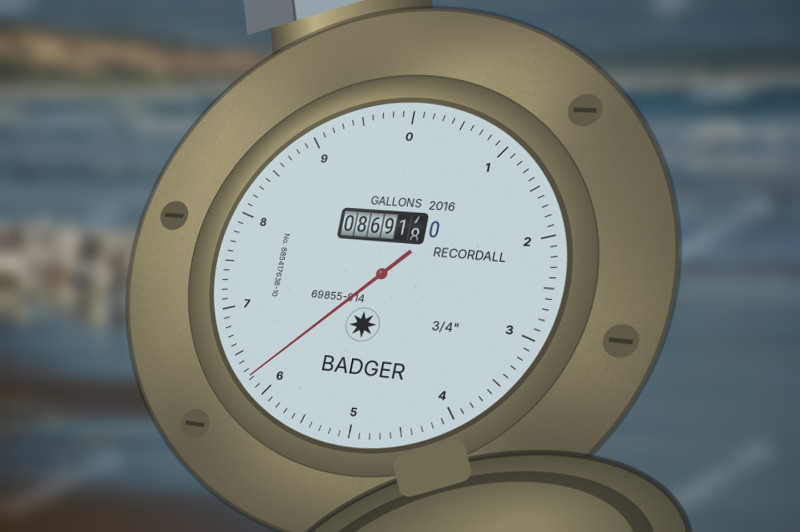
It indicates gal 869176.2
